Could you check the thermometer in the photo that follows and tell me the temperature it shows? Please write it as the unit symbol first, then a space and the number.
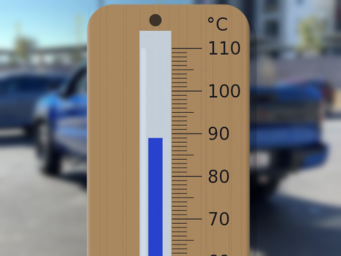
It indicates °C 89
